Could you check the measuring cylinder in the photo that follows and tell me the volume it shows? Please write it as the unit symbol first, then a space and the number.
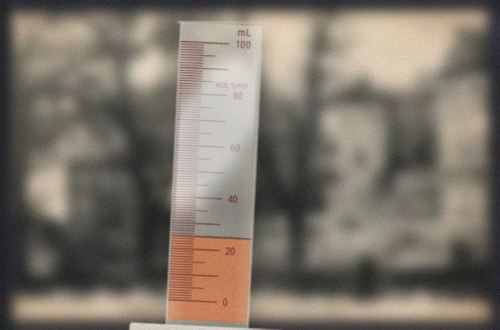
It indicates mL 25
